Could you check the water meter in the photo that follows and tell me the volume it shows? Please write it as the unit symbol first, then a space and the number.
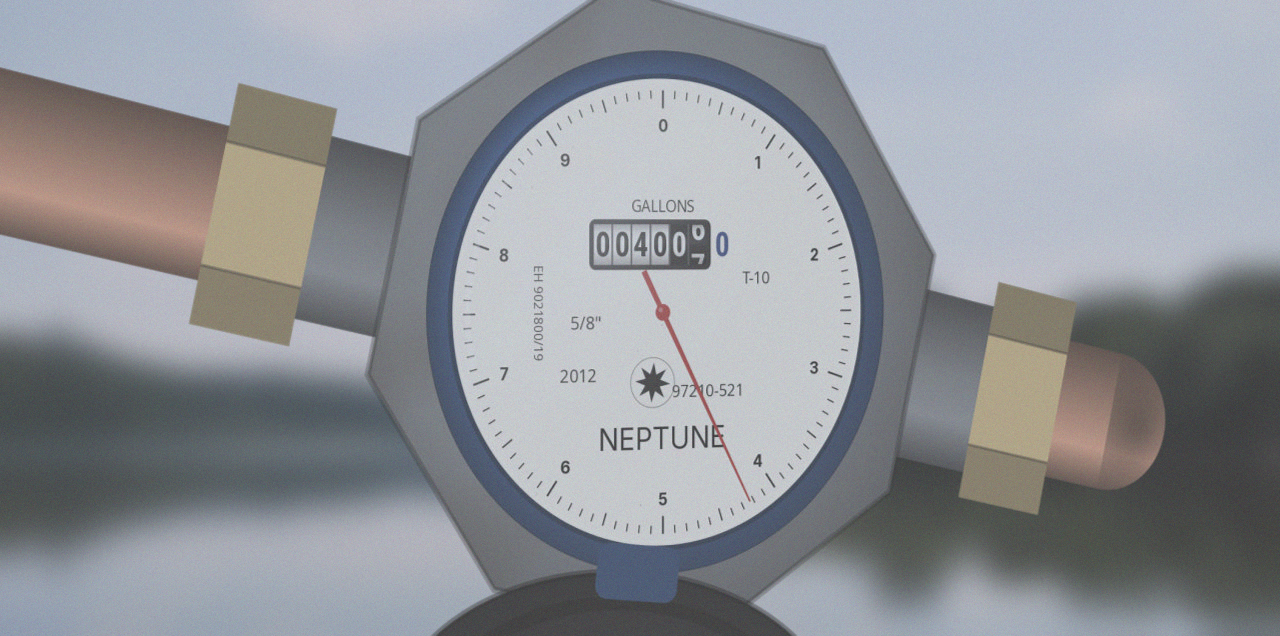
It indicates gal 40064.2
